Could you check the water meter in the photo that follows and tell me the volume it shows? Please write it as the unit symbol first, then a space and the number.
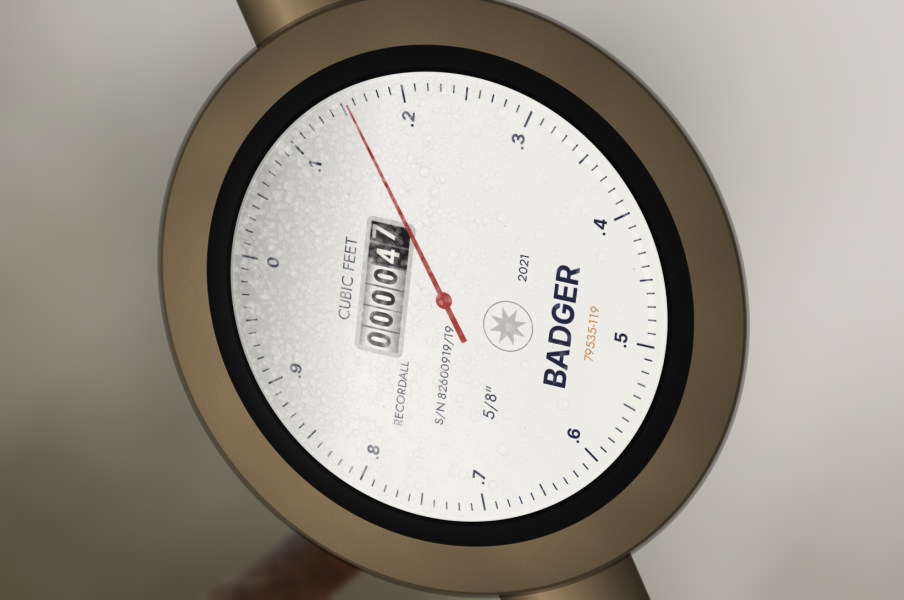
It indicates ft³ 47.15
